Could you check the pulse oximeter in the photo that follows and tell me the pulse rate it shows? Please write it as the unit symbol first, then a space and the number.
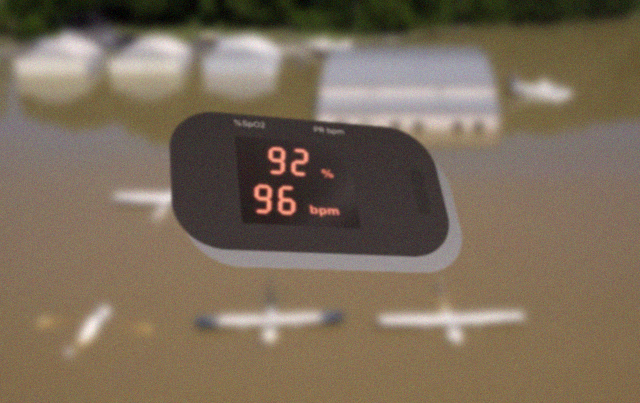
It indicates bpm 96
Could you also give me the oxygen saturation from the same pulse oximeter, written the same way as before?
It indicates % 92
